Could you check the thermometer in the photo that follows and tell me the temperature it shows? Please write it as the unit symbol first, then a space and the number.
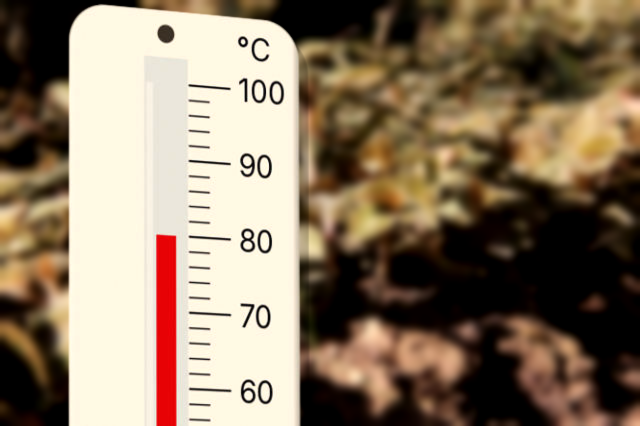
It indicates °C 80
